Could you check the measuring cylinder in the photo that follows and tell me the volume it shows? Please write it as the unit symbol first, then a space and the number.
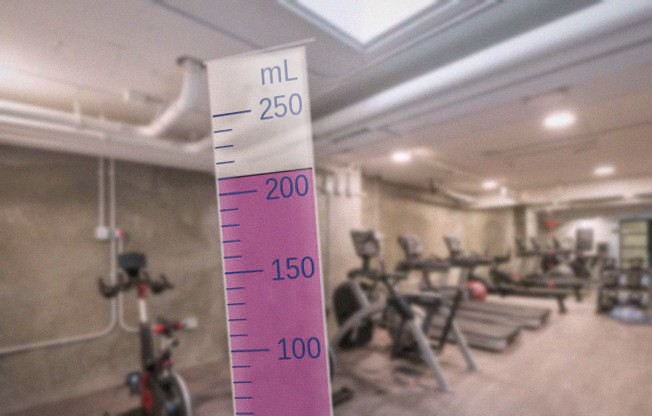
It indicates mL 210
